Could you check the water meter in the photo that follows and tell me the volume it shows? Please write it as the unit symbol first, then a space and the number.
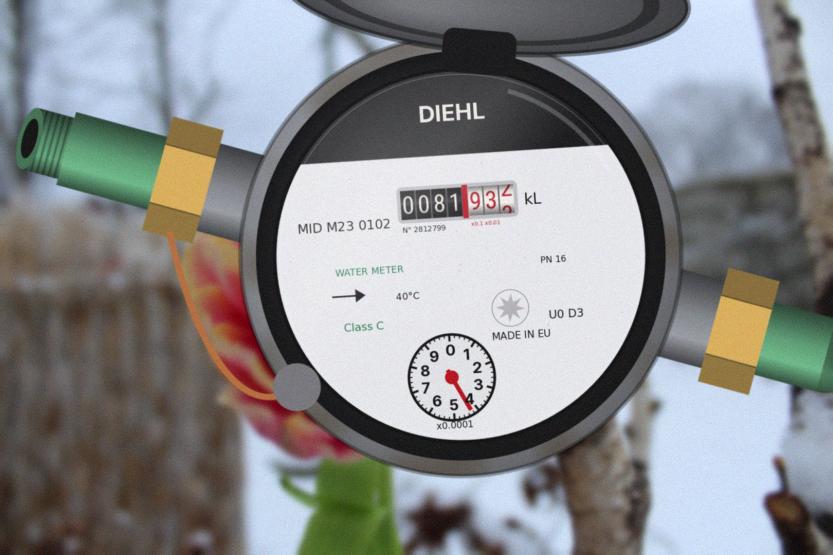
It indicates kL 81.9324
